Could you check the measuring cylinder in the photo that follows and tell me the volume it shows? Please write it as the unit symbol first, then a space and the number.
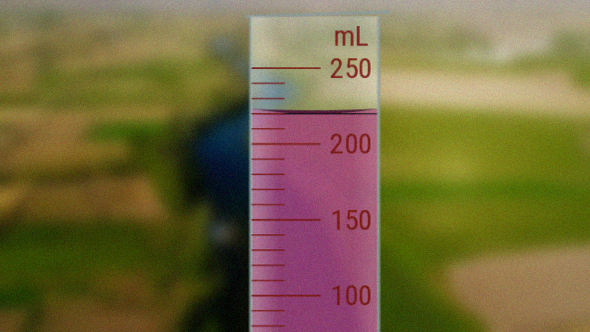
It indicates mL 220
